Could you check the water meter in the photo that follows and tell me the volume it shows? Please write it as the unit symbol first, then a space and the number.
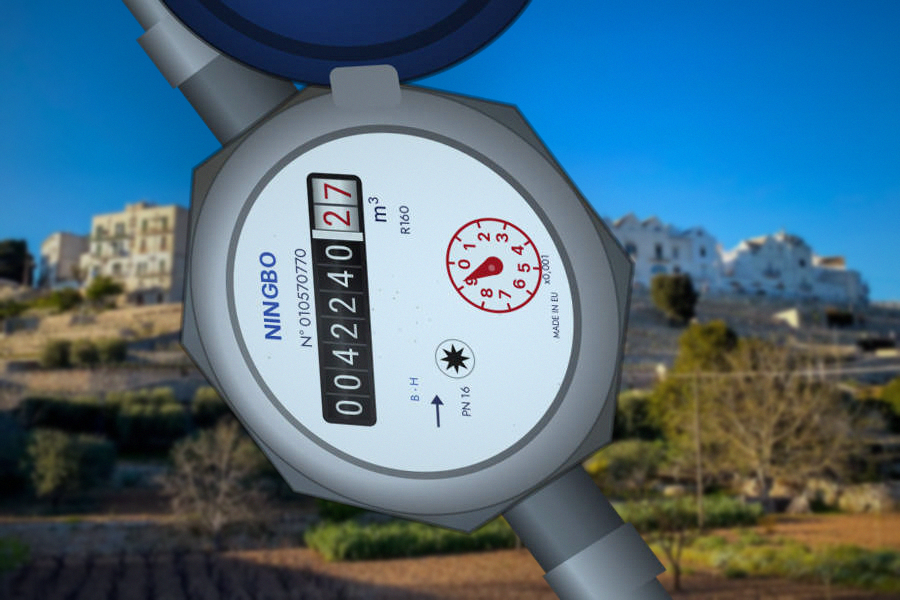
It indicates m³ 42240.269
